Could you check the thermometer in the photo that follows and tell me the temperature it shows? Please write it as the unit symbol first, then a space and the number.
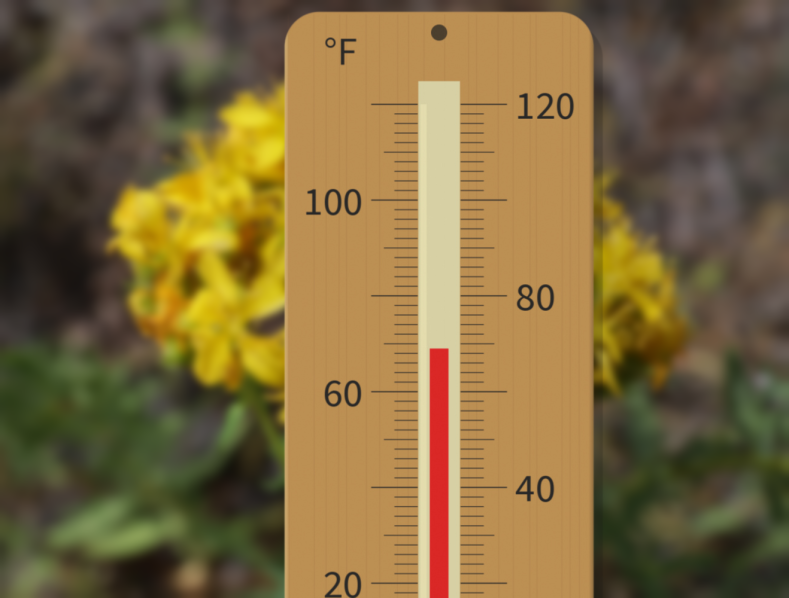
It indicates °F 69
